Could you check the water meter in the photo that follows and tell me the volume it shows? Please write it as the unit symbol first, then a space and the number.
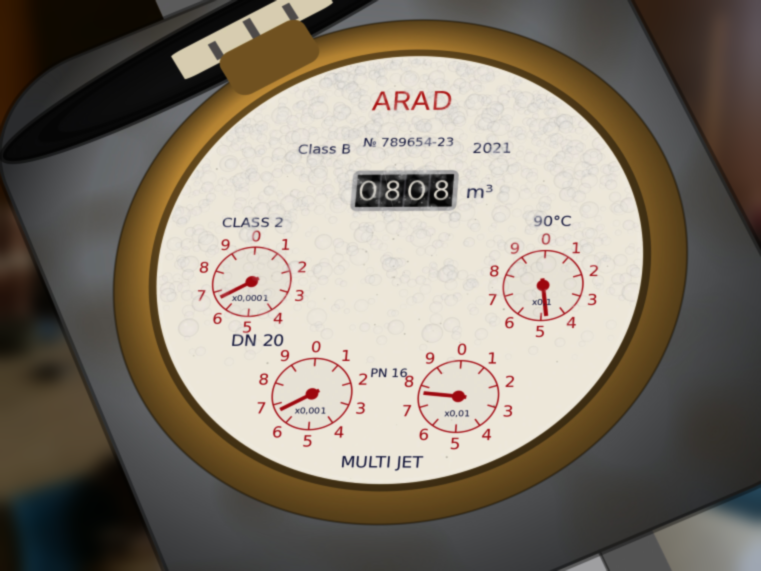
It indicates m³ 808.4766
